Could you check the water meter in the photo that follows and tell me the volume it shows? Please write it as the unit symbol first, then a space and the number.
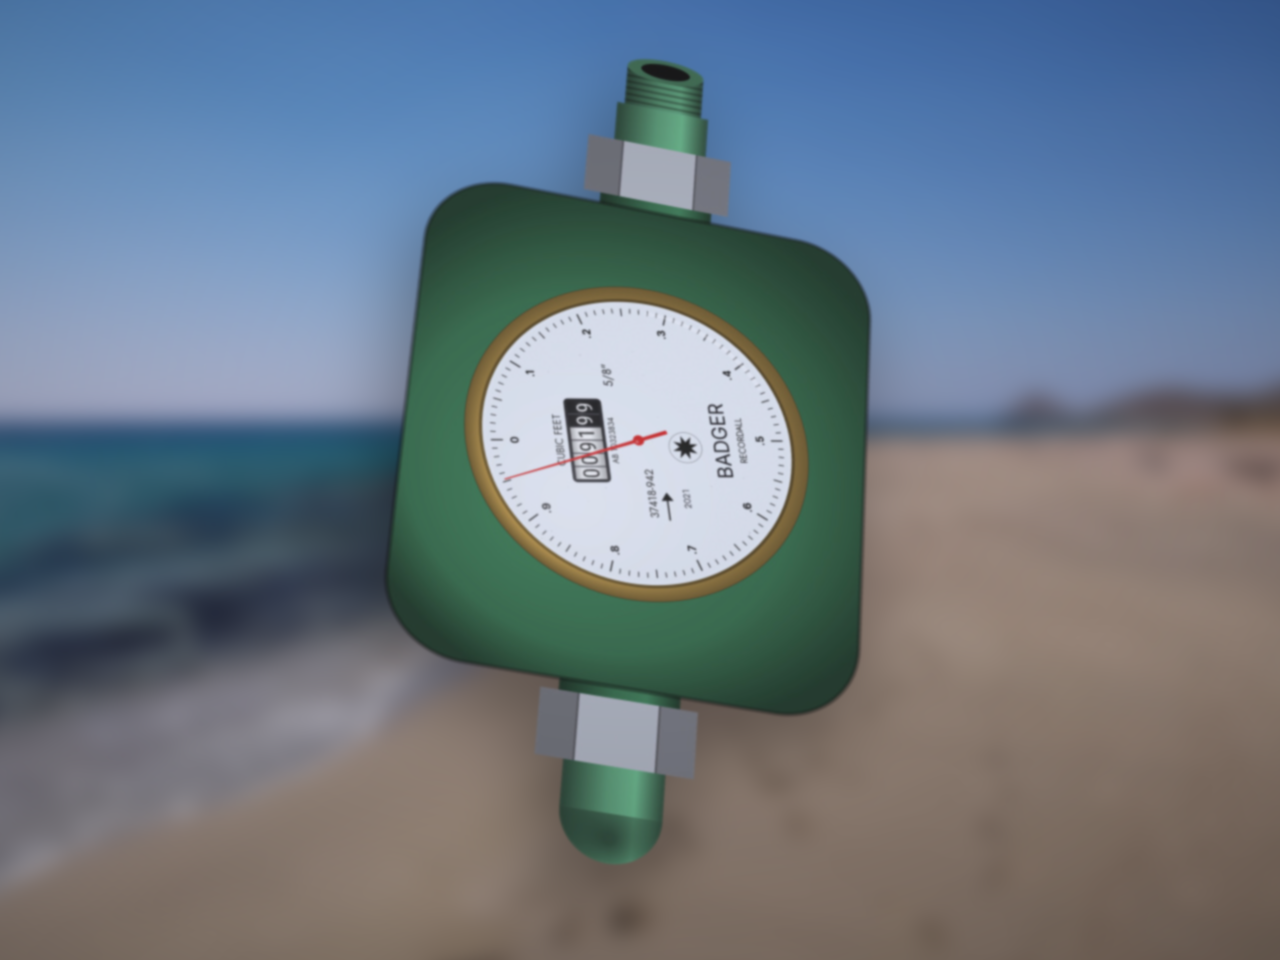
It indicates ft³ 9198.95
